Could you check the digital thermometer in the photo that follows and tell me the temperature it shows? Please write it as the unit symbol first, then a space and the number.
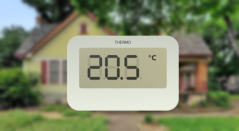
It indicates °C 20.5
